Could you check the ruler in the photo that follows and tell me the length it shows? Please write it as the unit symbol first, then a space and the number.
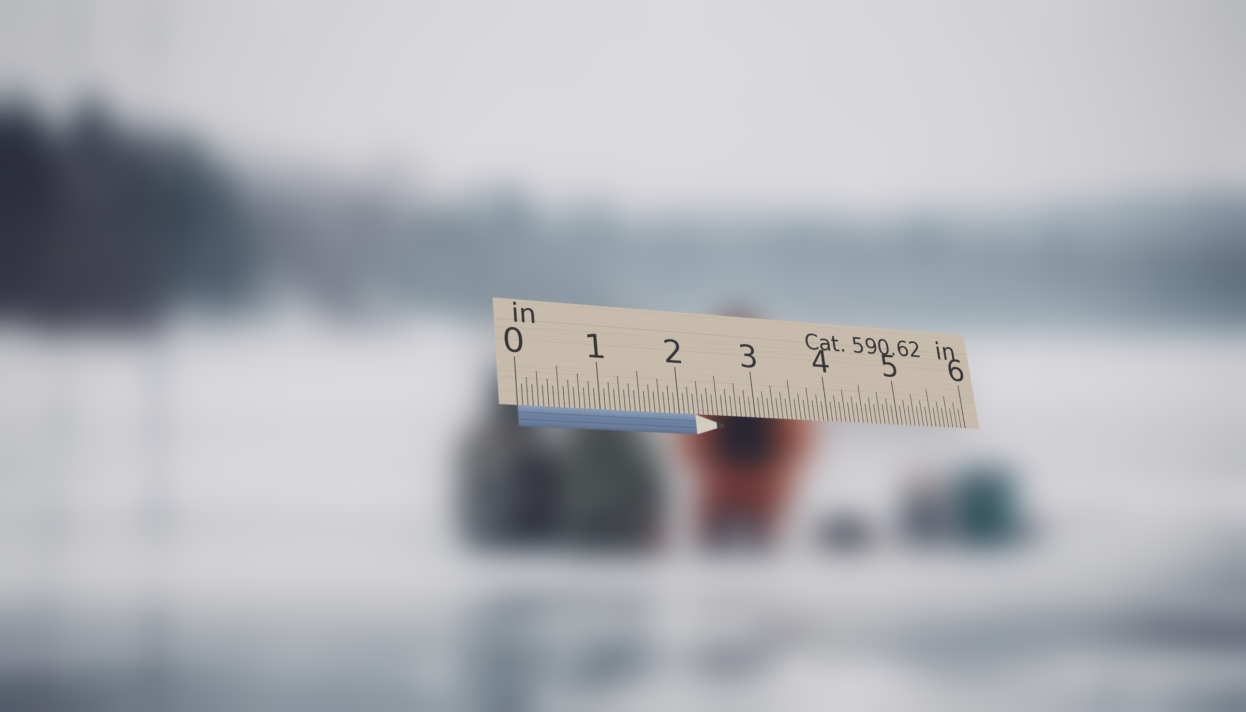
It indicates in 2.5625
